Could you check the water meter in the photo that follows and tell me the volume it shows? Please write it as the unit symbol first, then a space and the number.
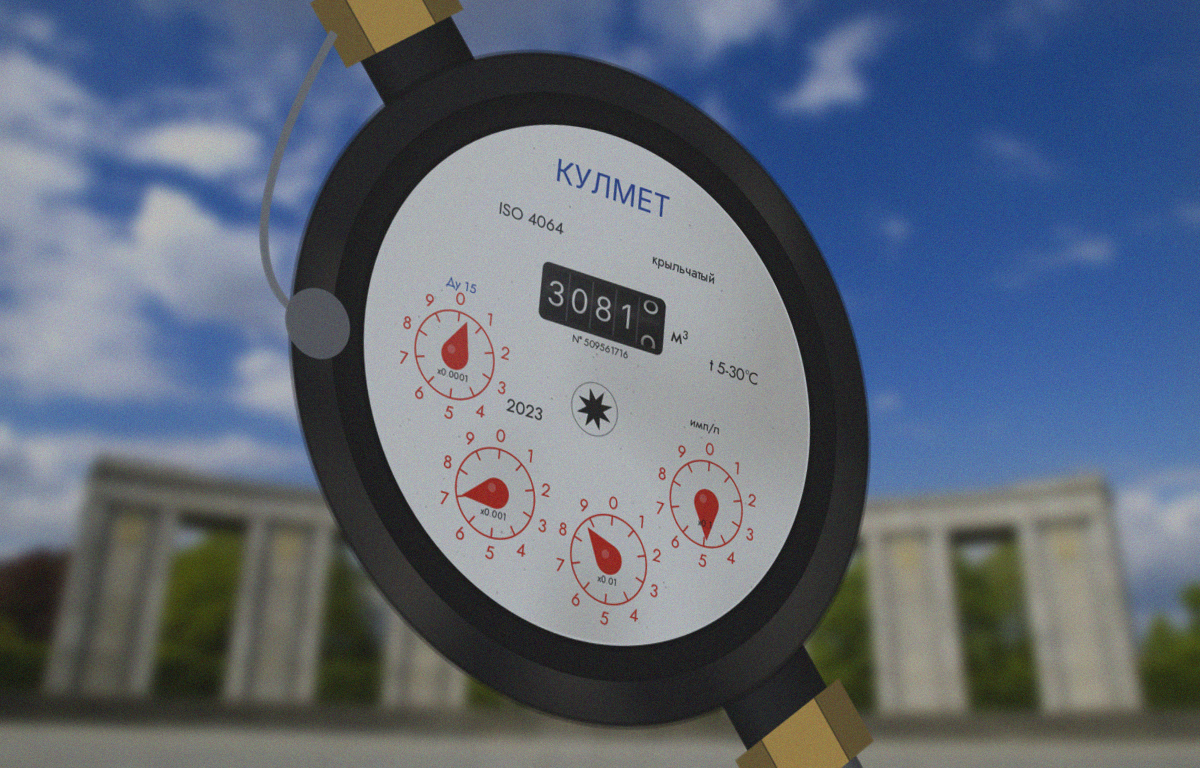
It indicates m³ 30818.4870
